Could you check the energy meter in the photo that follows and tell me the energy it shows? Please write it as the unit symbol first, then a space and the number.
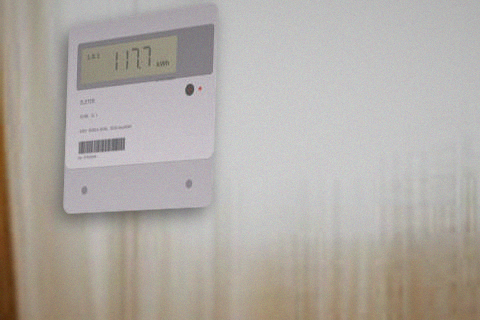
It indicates kWh 117.7
